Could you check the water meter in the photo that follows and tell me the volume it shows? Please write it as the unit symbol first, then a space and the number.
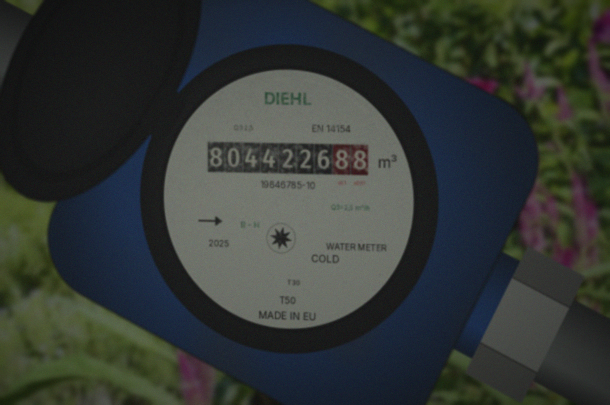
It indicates m³ 8044226.88
